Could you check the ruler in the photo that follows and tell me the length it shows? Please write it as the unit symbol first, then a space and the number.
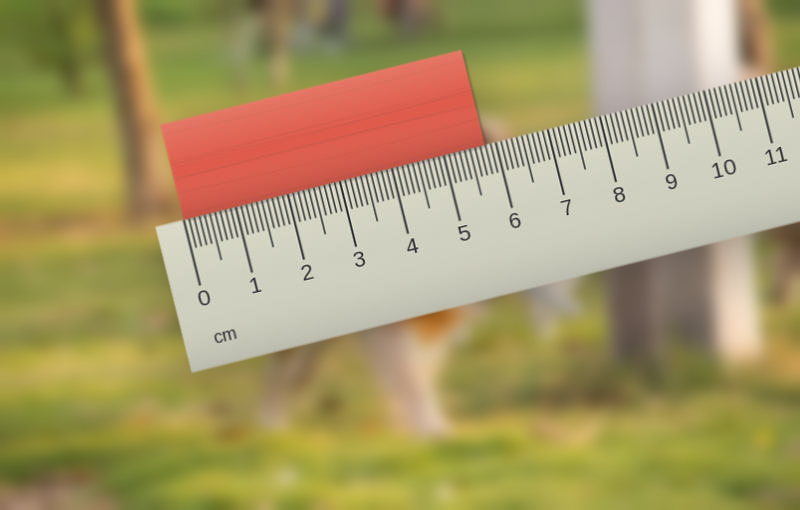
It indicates cm 5.8
